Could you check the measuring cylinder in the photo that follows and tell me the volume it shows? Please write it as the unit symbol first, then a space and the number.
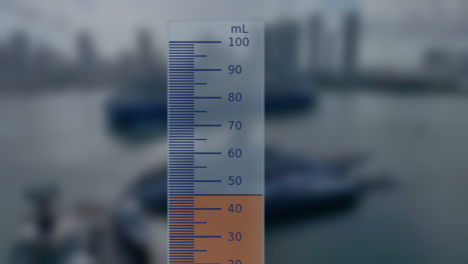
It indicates mL 45
